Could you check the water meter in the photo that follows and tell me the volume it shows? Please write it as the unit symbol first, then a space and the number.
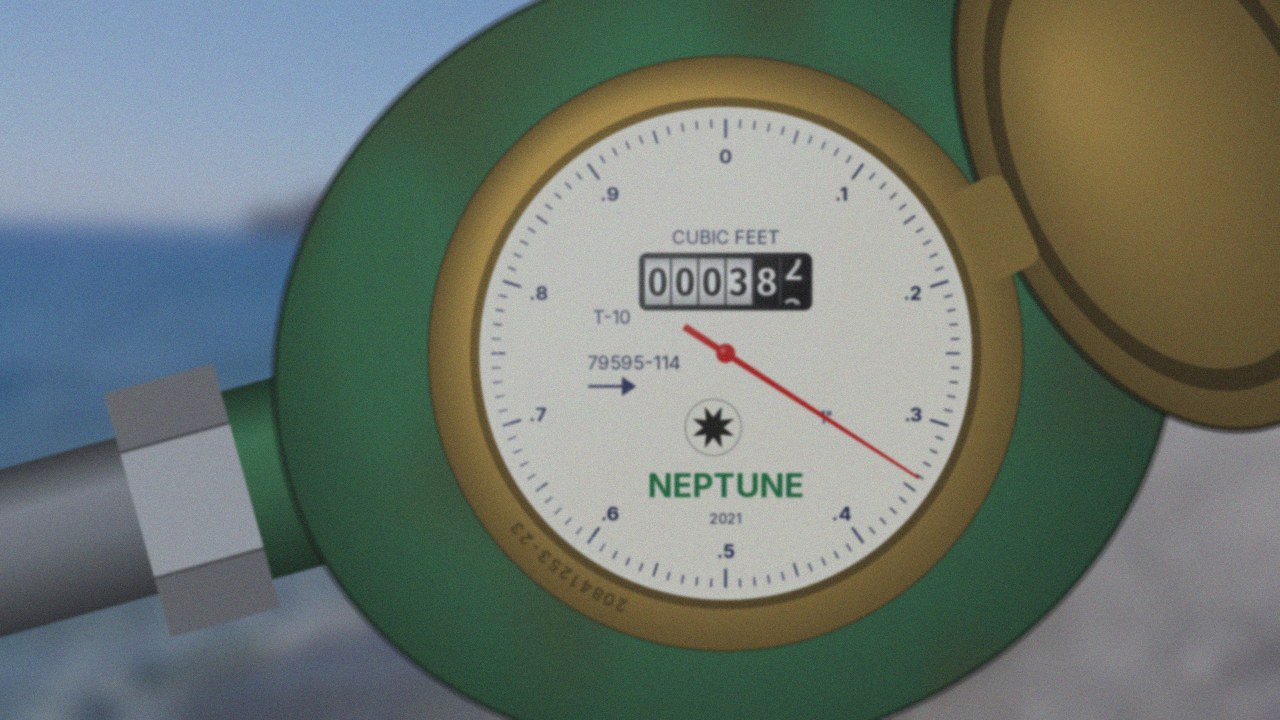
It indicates ft³ 382.34
